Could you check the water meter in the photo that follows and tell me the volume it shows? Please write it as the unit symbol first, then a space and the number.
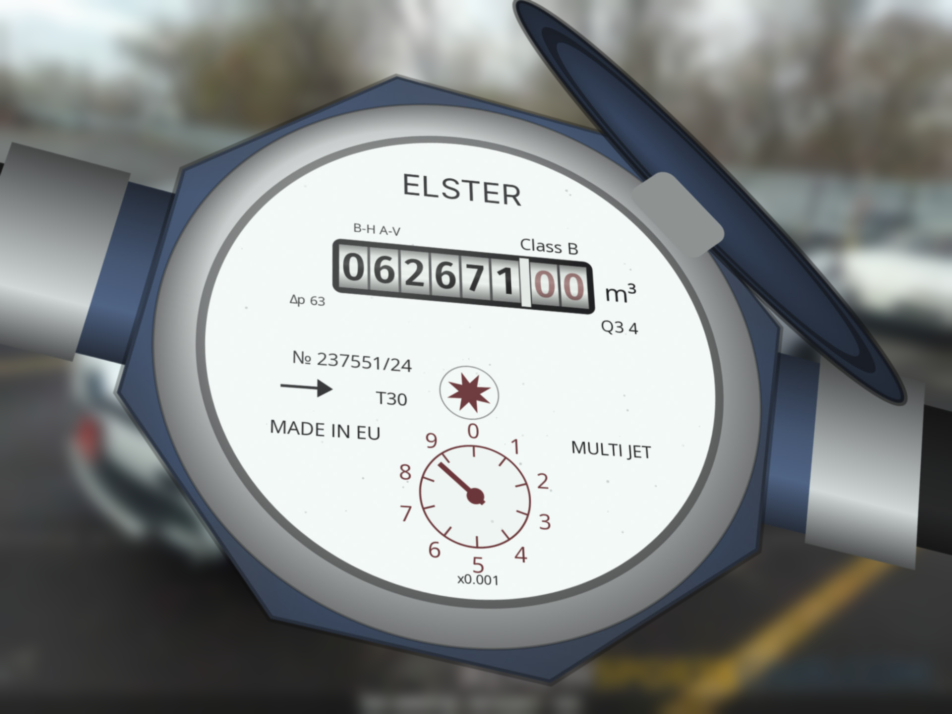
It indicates m³ 62671.008
